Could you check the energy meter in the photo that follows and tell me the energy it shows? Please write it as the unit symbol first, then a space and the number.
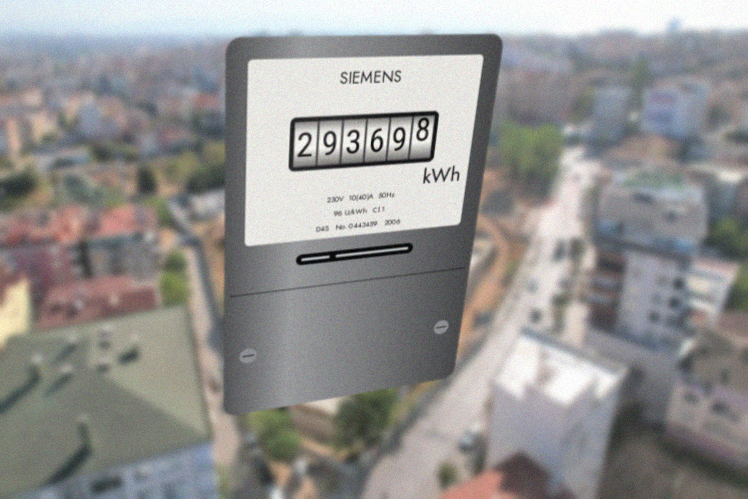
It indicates kWh 293698
